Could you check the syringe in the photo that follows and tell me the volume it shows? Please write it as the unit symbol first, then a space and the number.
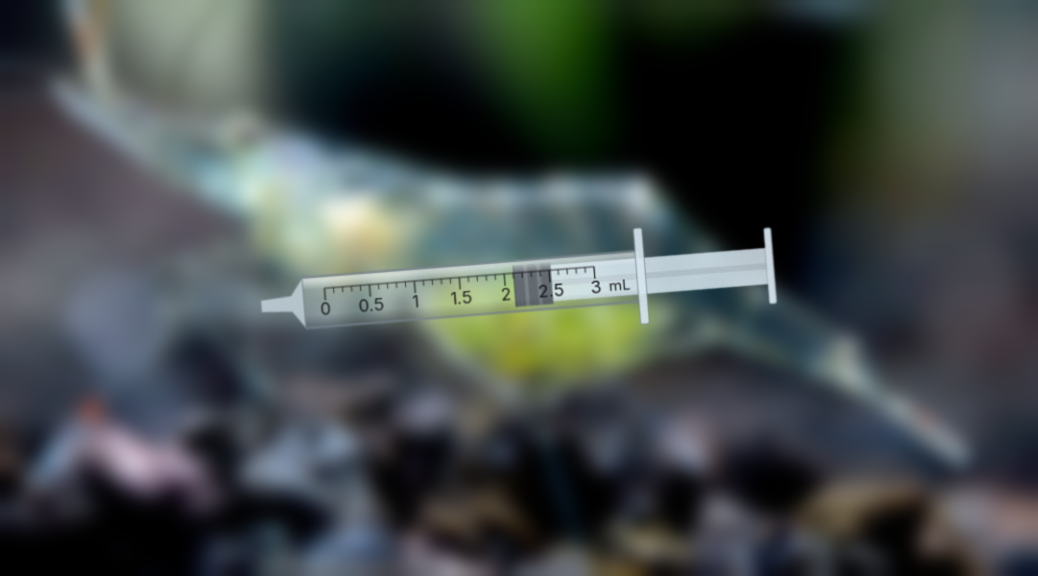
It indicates mL 2.1
